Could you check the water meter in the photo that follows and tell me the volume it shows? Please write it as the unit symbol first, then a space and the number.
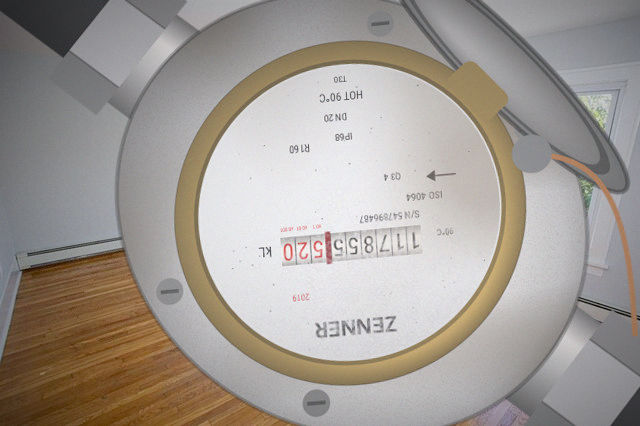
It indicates kL 117855.520
